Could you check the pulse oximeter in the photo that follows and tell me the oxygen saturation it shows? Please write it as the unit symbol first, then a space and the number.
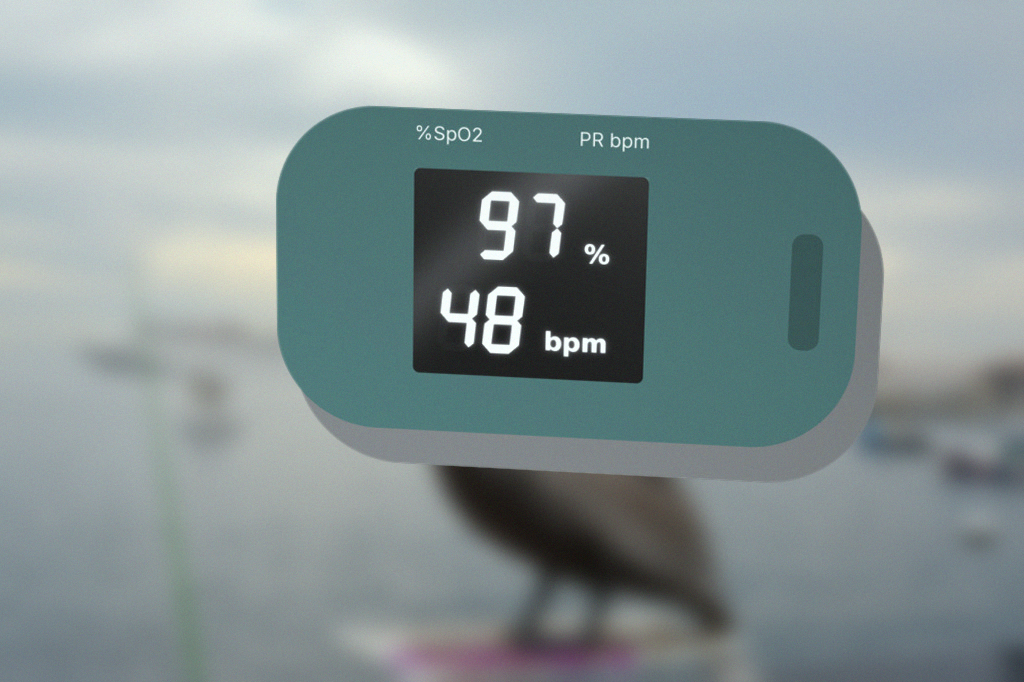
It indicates % 97
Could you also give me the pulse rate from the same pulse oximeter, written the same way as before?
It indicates bpm 48
